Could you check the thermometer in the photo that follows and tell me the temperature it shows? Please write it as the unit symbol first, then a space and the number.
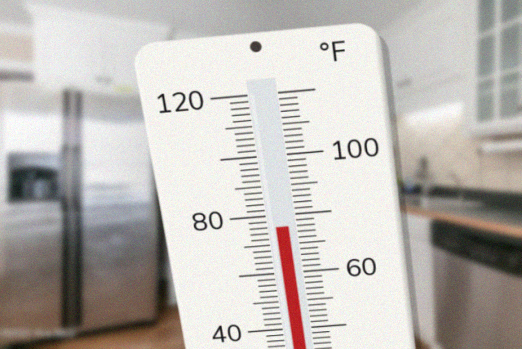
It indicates °F 76
